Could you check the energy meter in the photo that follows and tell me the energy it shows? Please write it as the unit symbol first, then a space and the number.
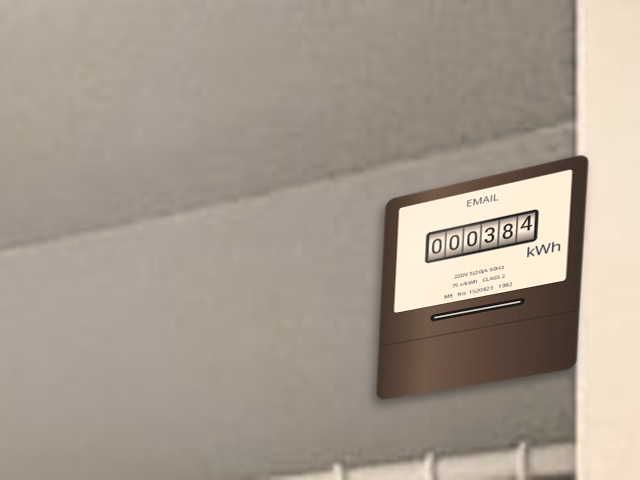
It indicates kWh 384
